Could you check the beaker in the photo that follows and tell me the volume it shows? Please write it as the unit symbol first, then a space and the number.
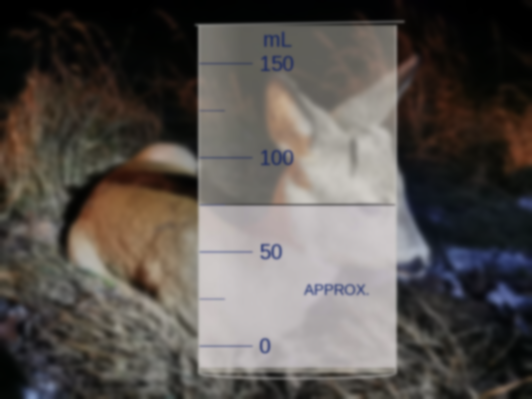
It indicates mL 75
